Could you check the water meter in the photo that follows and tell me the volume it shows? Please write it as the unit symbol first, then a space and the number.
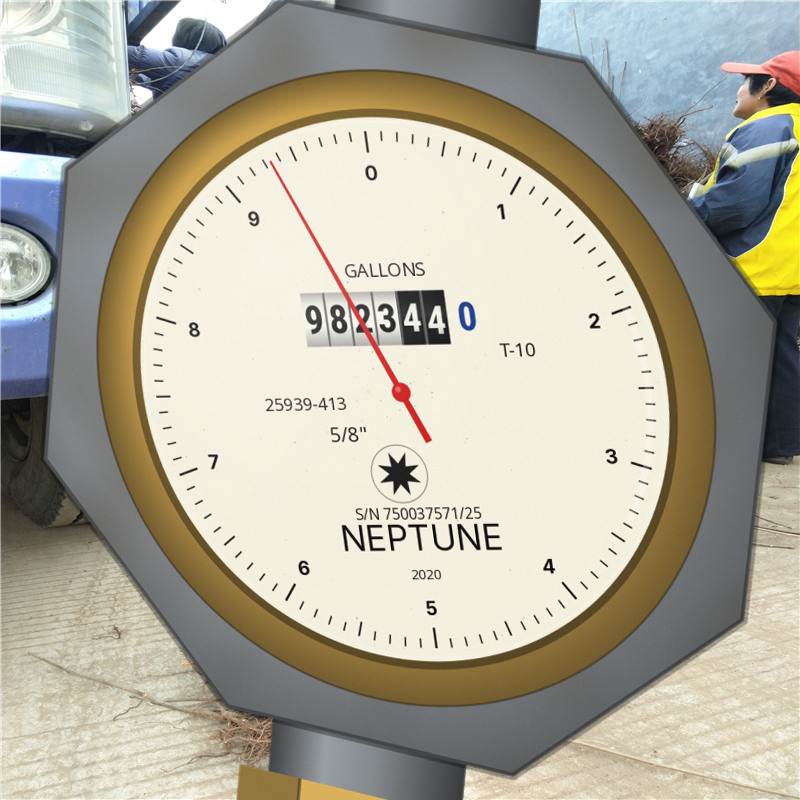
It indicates gal 9823439.3
